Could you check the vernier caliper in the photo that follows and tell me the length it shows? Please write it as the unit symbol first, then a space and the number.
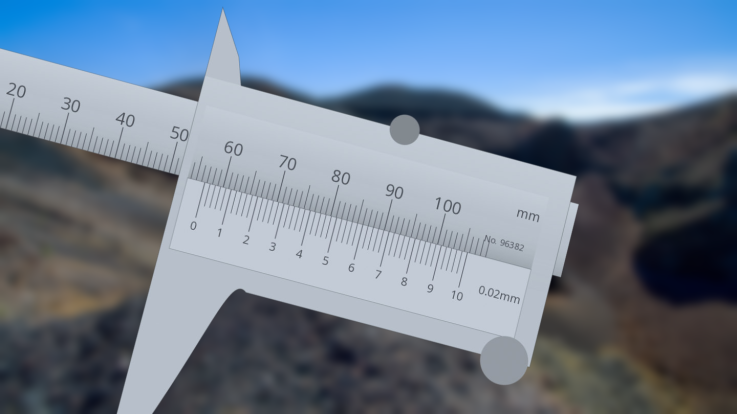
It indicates mm 56.6
